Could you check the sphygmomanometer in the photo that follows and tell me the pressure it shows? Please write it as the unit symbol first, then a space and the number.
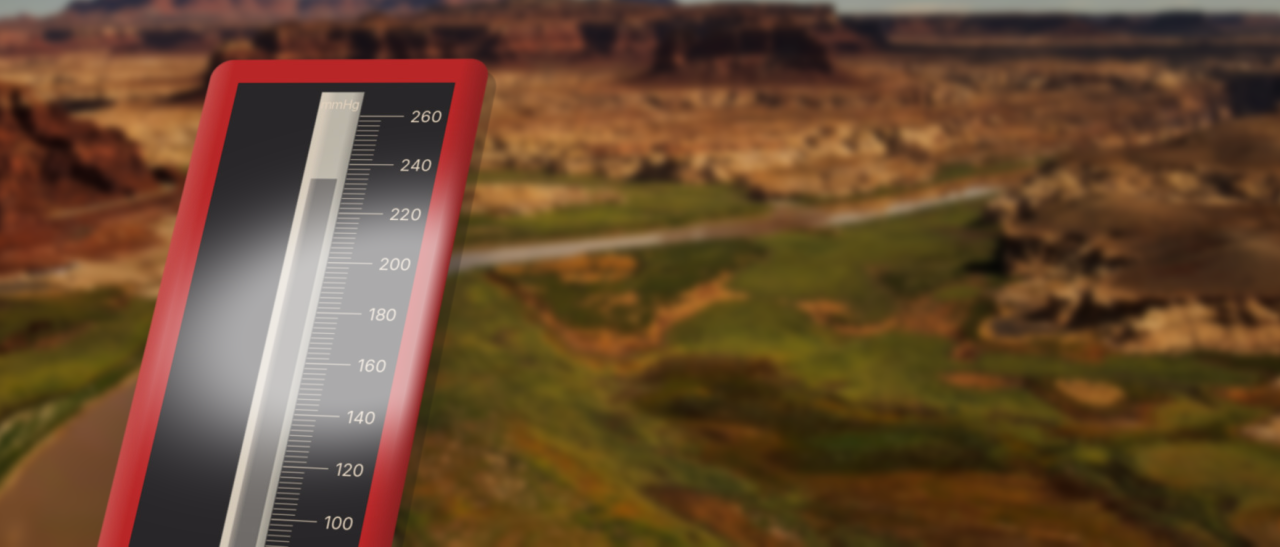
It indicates mmHg 234
